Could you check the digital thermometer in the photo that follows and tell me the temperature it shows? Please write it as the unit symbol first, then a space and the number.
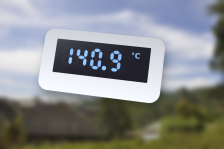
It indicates °C 140.9
